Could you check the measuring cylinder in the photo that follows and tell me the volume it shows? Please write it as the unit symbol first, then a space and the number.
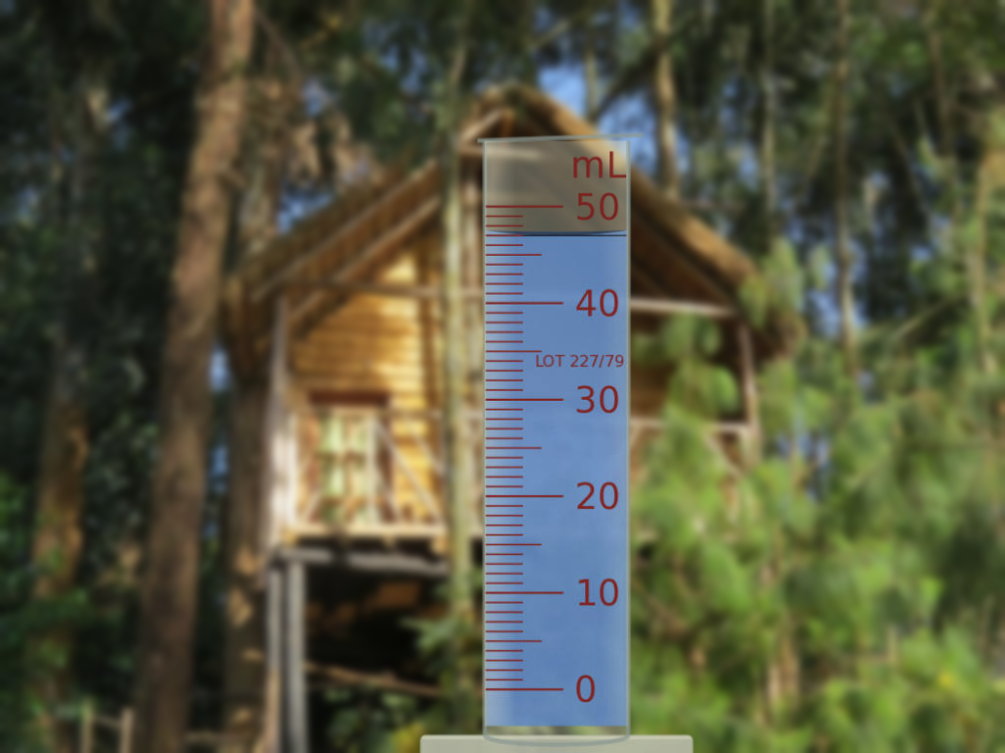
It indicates mL 47
